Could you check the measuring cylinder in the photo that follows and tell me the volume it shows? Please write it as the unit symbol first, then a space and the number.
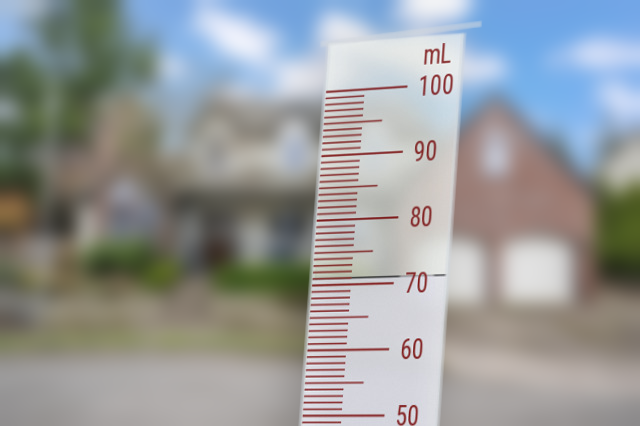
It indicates mL 71
